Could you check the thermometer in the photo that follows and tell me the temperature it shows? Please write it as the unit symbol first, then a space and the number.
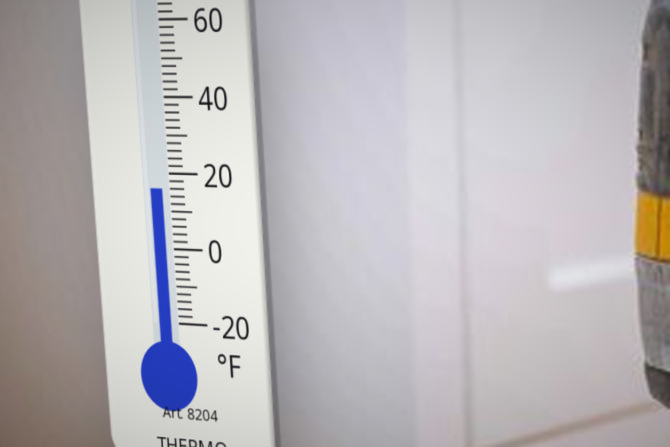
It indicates °F 16
